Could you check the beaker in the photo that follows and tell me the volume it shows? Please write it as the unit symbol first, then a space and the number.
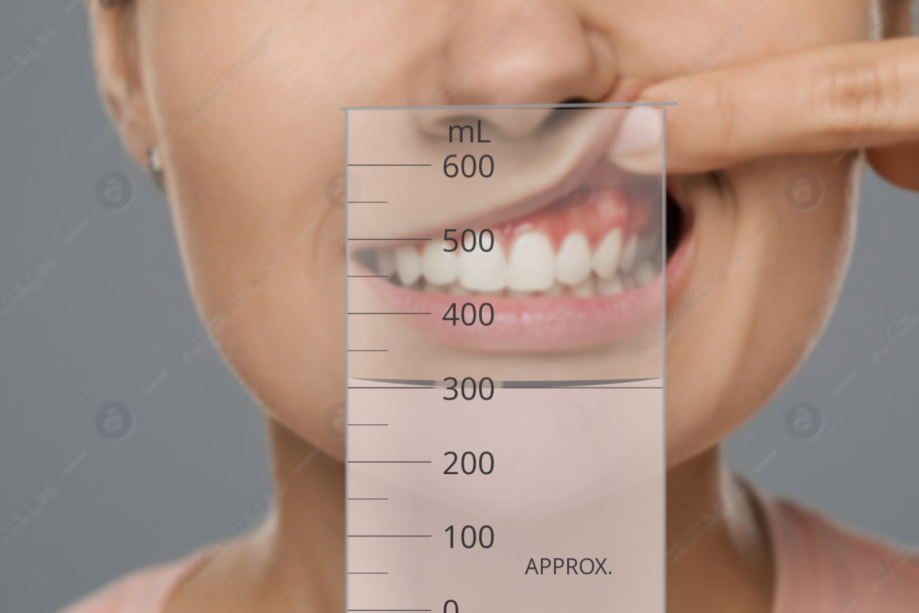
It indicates mL 300
